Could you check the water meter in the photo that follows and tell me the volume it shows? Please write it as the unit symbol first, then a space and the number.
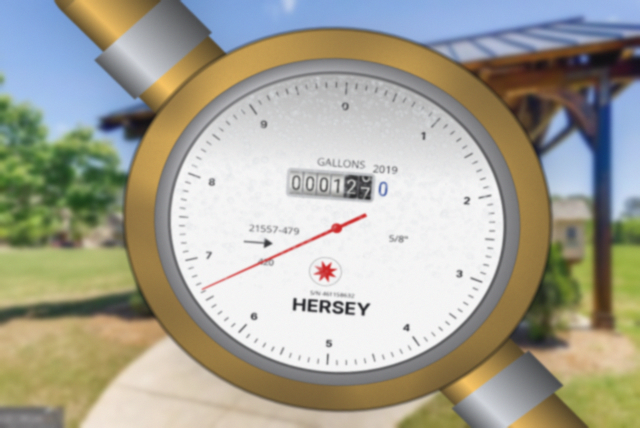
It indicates gal 1266.6
